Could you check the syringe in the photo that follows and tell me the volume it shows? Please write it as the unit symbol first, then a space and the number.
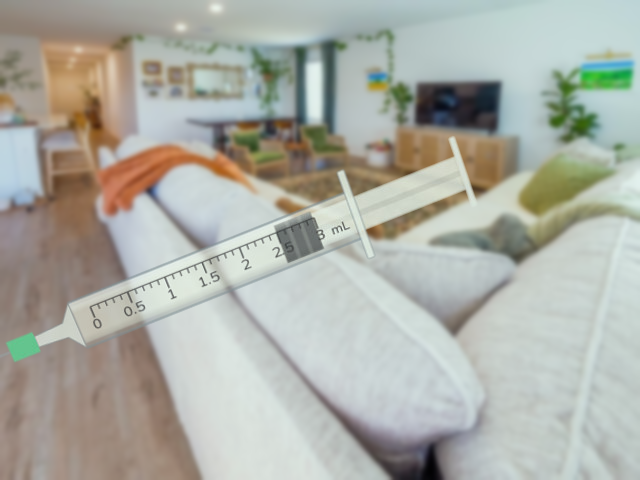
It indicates mL 2.5
